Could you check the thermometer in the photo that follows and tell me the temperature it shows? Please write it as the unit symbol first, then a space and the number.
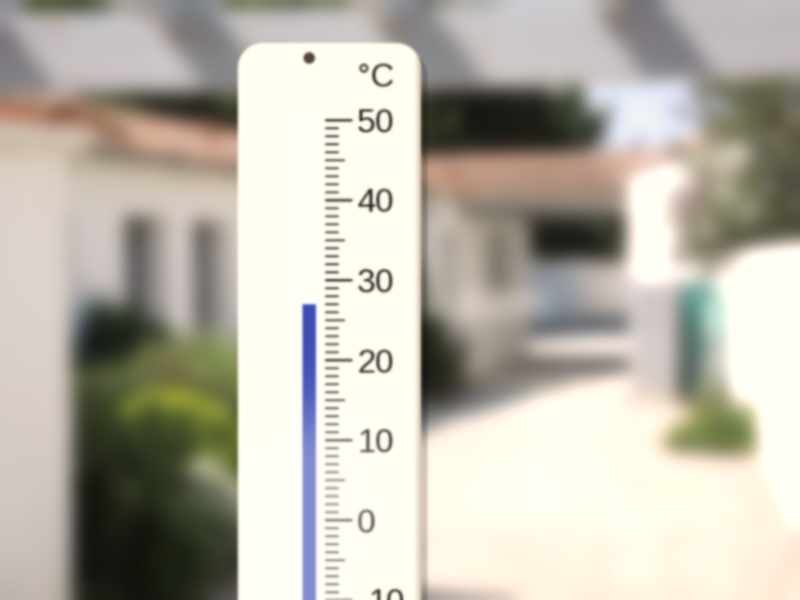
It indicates °C 27
